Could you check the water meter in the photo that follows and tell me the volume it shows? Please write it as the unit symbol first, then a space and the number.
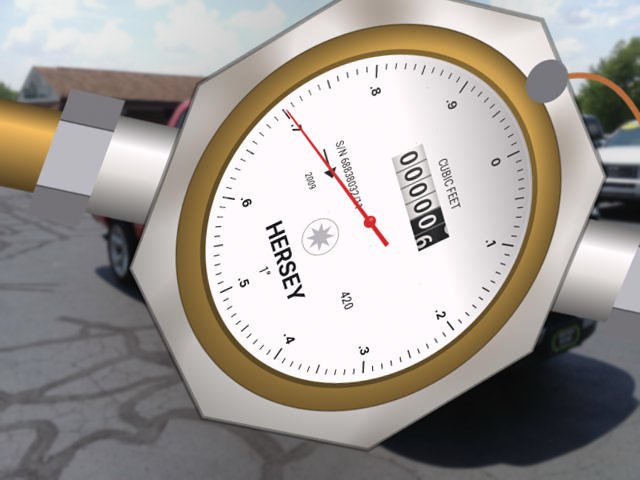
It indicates ft³ 5.70
